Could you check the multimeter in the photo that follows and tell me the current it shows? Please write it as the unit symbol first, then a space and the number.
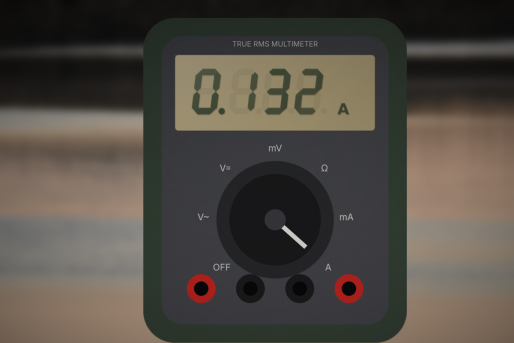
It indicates A 0.132
